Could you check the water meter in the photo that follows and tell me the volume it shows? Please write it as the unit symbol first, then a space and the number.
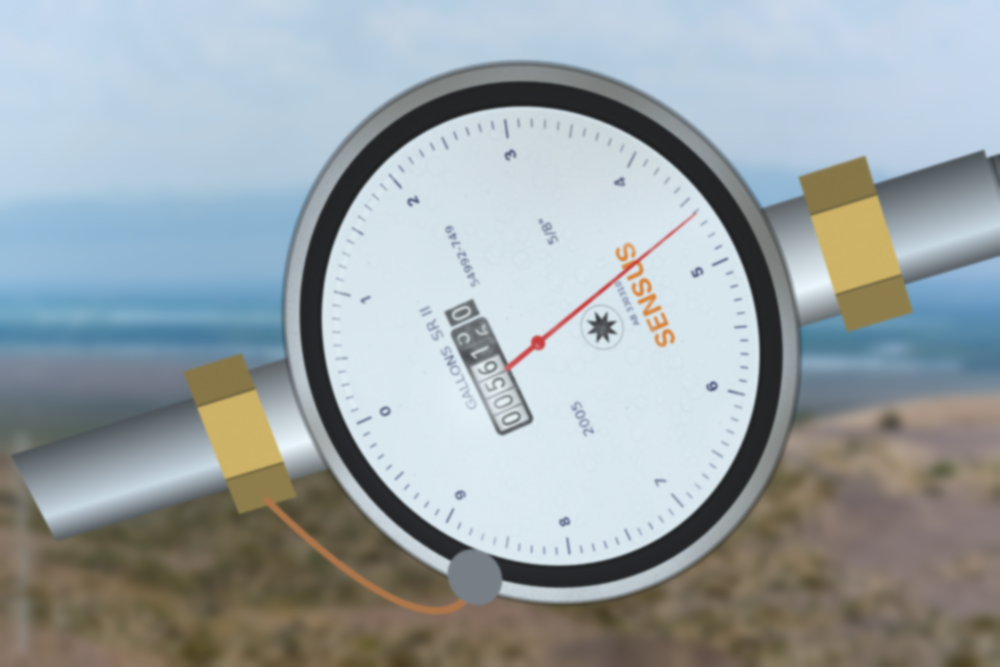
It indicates gal 56154.6
